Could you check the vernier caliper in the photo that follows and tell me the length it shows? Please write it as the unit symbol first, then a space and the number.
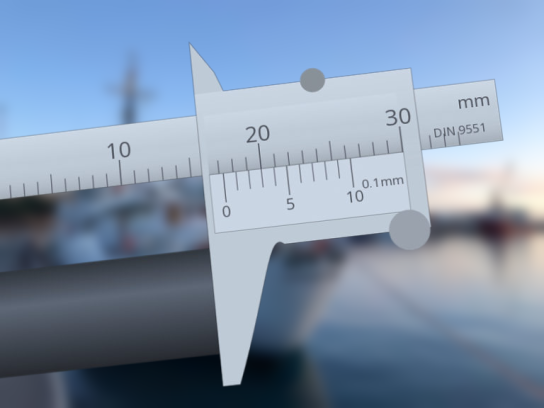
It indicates mm 17.3
